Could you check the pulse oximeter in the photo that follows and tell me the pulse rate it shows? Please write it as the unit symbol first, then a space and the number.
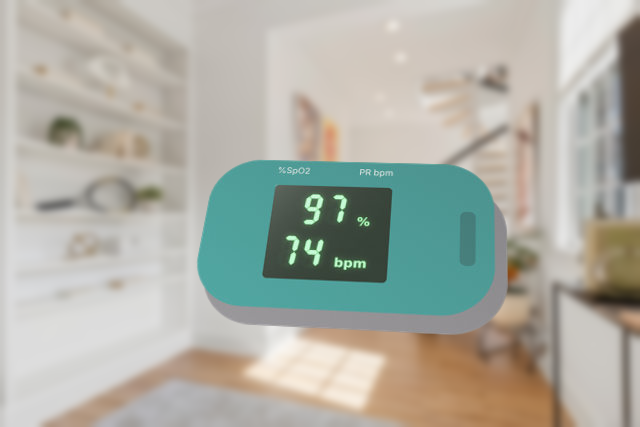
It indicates bpm 74
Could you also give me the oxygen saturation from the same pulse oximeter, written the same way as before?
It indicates % 97
